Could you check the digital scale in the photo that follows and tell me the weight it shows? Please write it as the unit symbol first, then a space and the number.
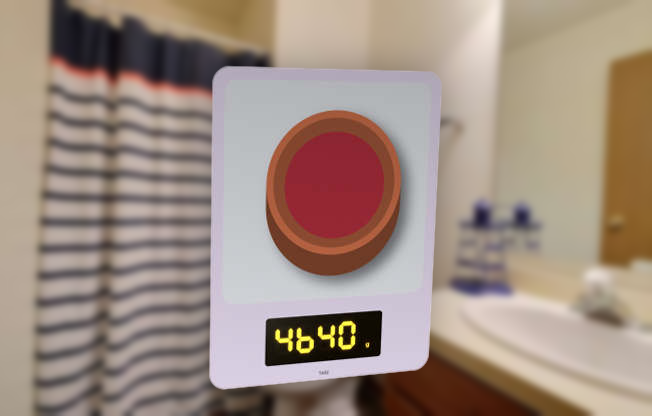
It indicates g 4640
